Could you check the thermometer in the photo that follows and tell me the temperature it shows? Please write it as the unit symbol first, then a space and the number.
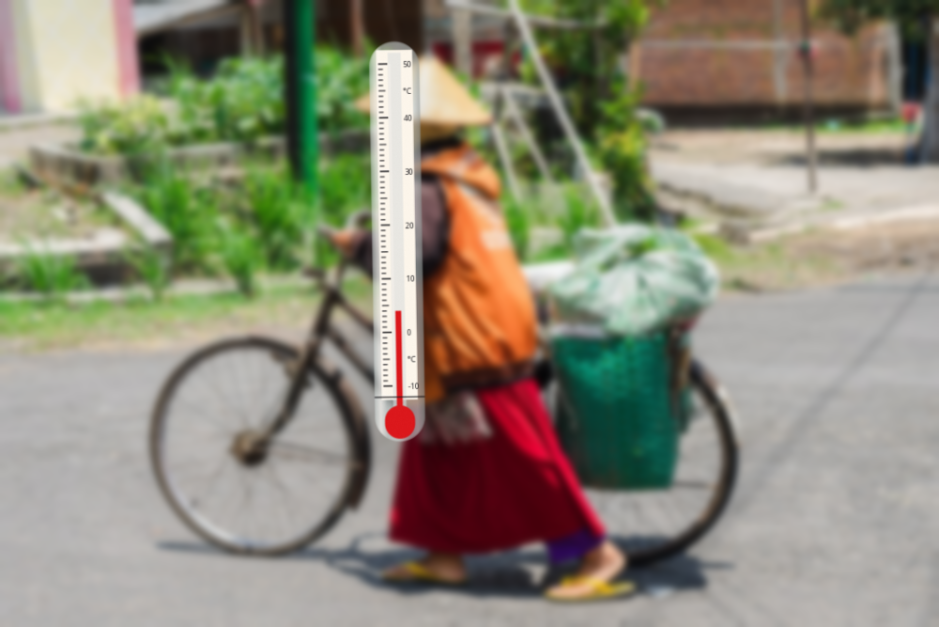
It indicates °C 4
